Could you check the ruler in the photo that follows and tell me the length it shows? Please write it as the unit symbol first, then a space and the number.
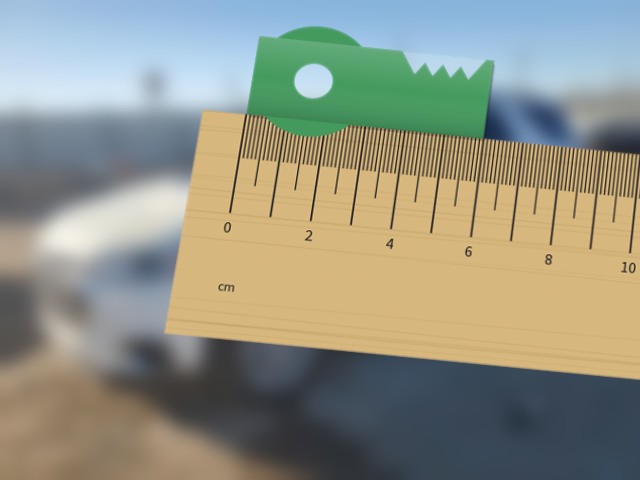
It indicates cm 6
